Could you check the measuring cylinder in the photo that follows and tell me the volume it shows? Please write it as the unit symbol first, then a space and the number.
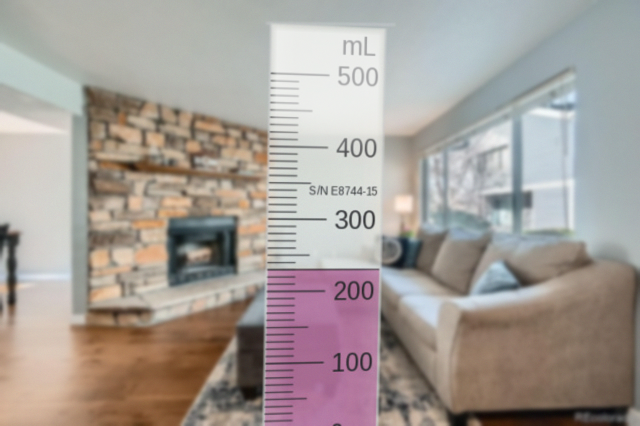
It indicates mL 230
